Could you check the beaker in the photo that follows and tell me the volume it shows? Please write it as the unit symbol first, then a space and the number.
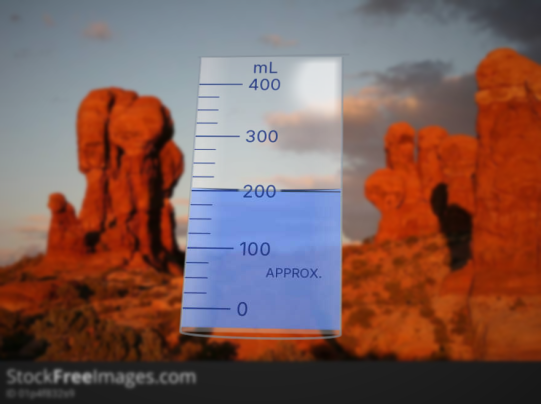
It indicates mL 200
